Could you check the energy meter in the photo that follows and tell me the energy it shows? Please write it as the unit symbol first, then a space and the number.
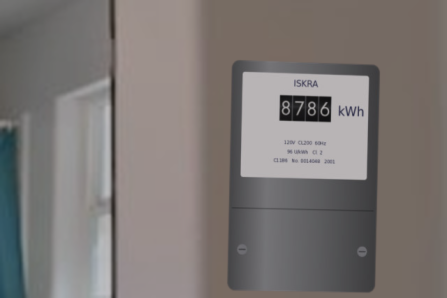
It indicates kWh 8786
